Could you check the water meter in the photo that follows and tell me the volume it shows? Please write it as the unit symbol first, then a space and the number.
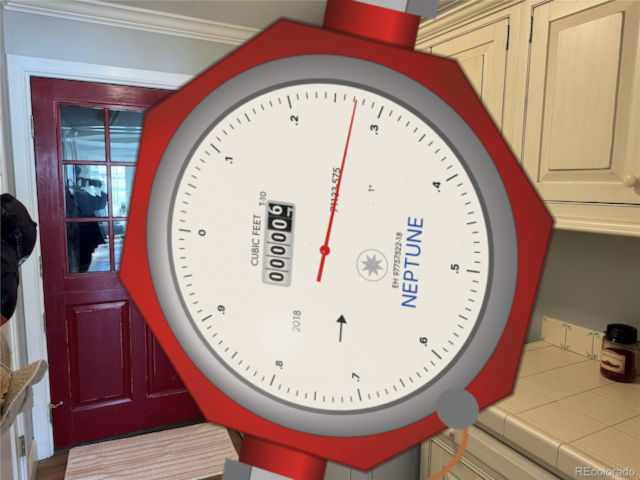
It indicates ft³ 6.27
